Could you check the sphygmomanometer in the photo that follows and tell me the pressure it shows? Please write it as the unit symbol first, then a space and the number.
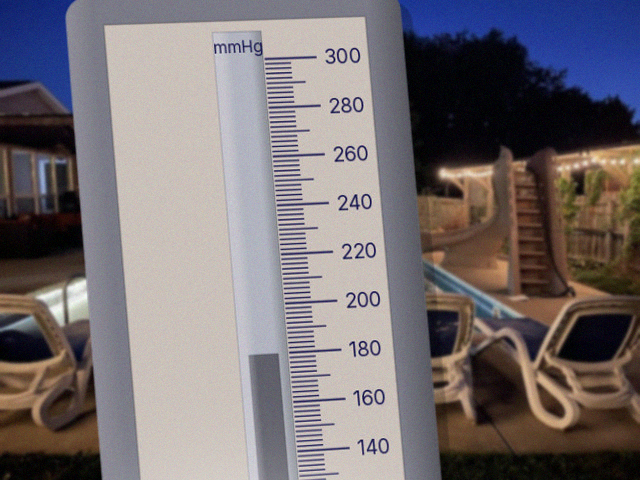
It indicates mmHg 180
